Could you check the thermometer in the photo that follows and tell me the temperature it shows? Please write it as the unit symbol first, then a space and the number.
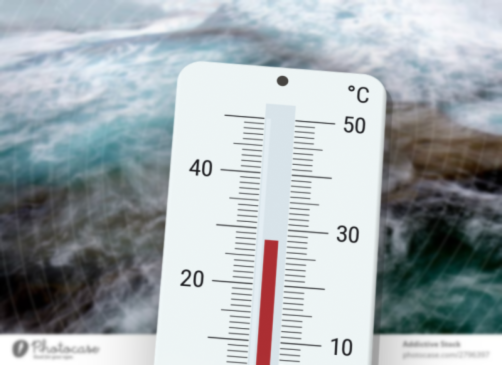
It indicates °C 28
